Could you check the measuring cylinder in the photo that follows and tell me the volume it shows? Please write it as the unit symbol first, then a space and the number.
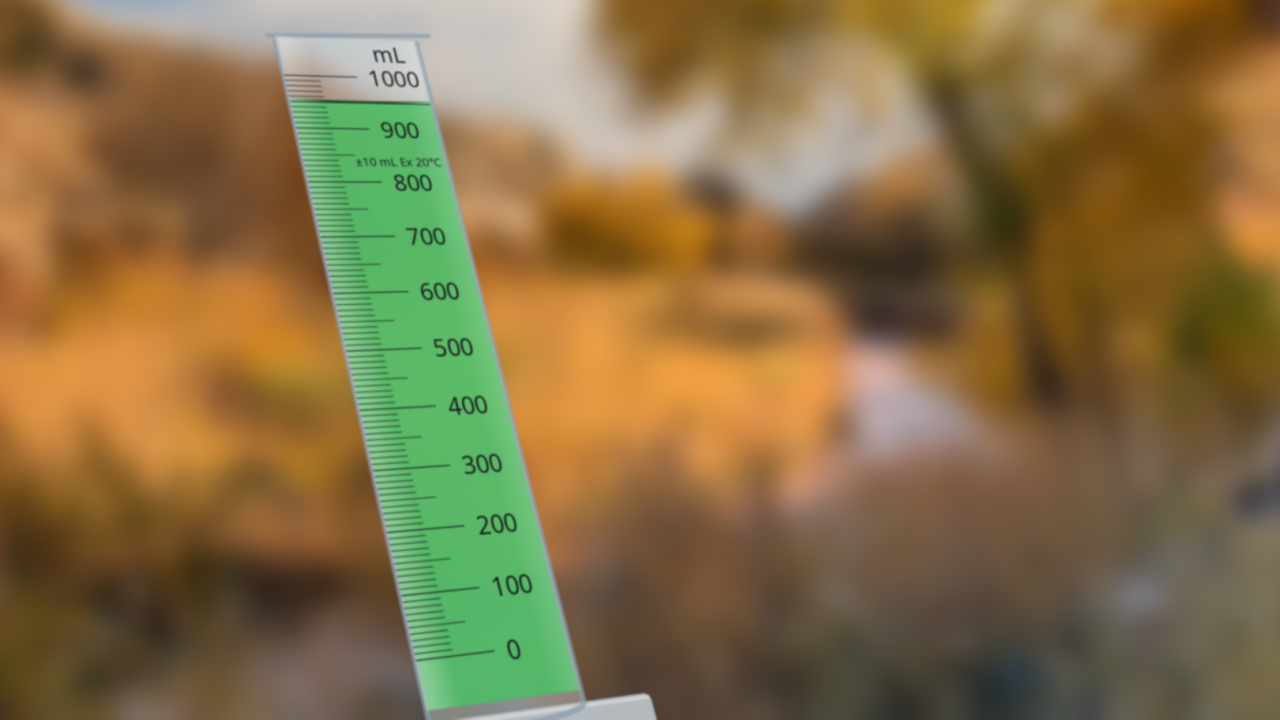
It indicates mL 950
